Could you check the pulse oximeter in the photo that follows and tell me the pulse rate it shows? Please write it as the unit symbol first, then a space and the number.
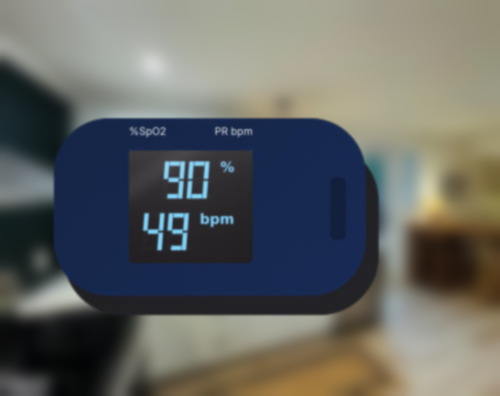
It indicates bpm 49
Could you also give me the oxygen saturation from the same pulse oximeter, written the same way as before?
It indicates % 90
